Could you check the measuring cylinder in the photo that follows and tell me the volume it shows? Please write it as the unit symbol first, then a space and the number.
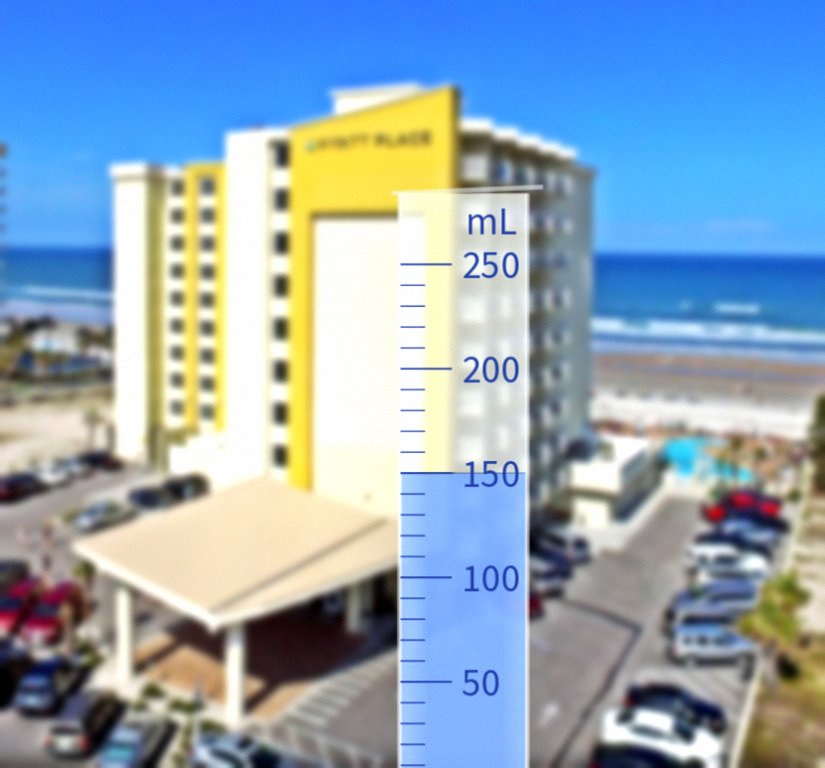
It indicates mL 150
